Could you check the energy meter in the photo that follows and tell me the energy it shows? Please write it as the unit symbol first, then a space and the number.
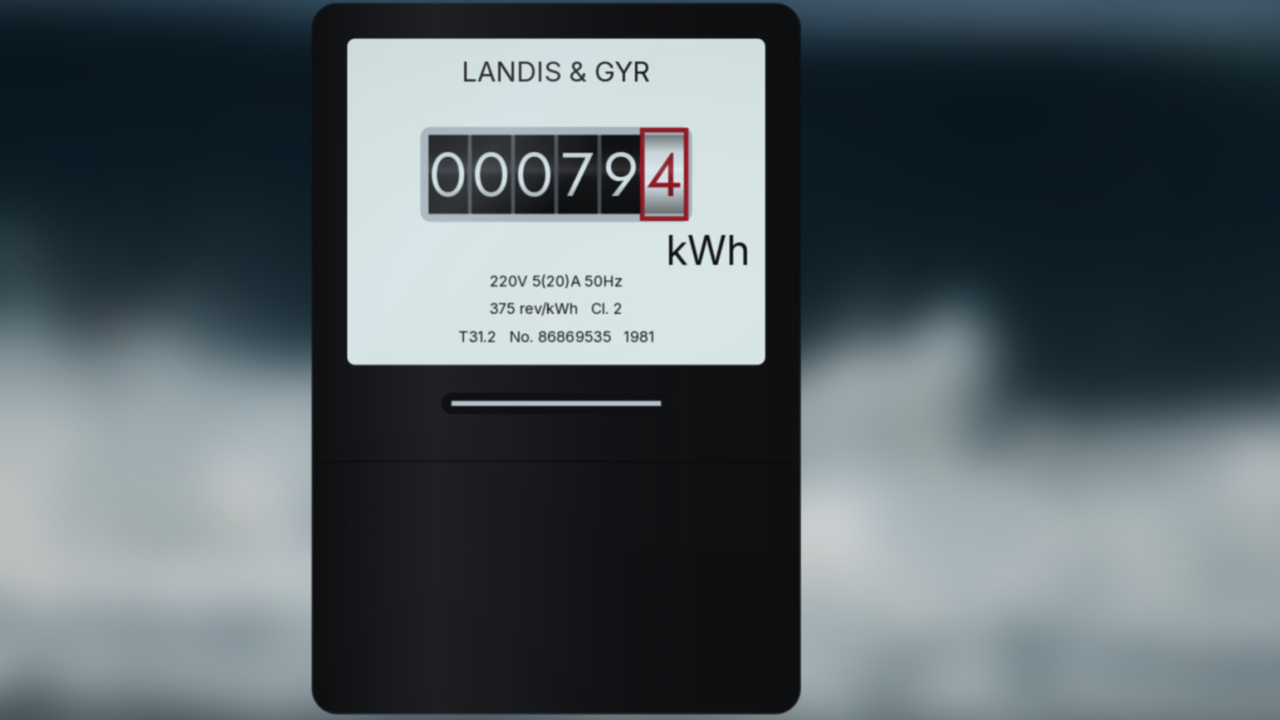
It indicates kWh 79.4
